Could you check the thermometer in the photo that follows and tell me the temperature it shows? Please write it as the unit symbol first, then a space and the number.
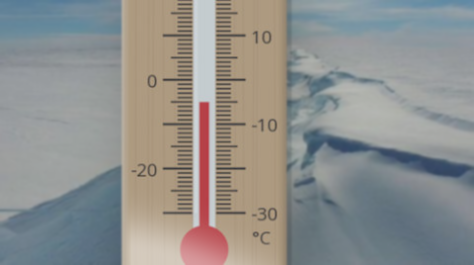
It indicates °C -5
